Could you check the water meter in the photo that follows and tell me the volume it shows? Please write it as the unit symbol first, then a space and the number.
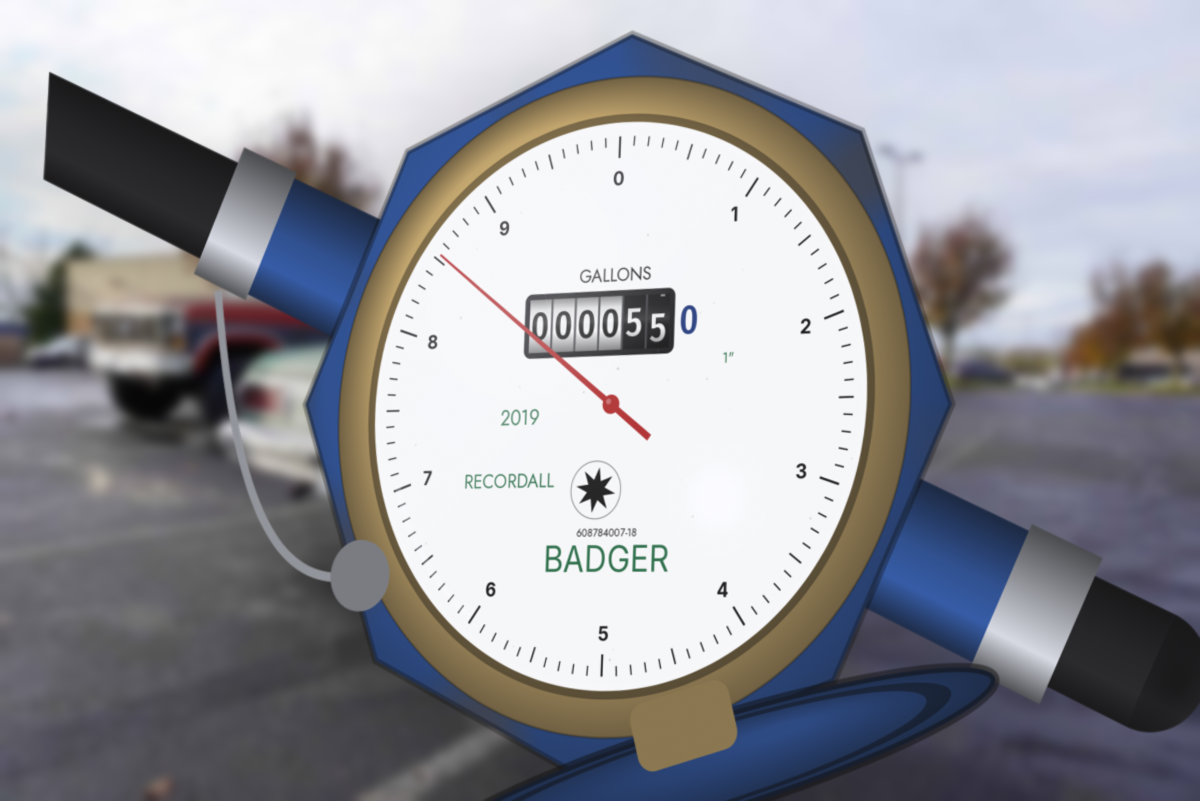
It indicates gal 548.5
